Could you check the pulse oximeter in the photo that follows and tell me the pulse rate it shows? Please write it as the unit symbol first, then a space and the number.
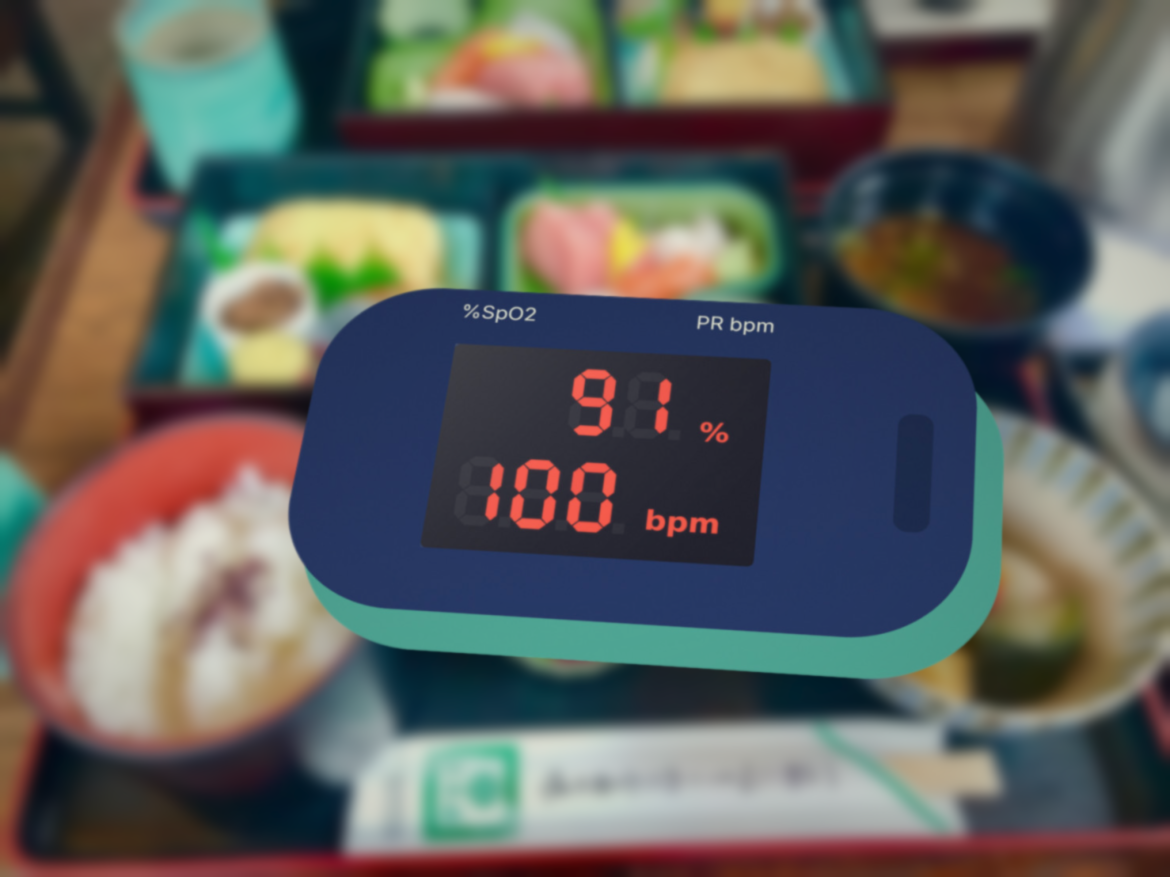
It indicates bpm 100
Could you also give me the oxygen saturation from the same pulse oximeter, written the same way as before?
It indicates % 91
